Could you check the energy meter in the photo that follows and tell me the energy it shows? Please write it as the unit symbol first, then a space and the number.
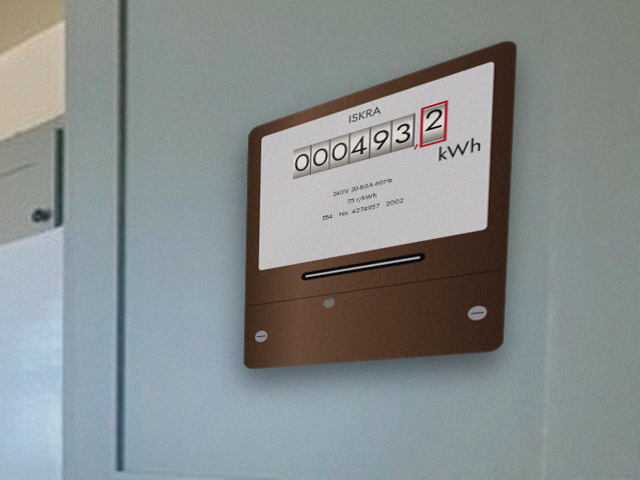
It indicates kWh 493.2
